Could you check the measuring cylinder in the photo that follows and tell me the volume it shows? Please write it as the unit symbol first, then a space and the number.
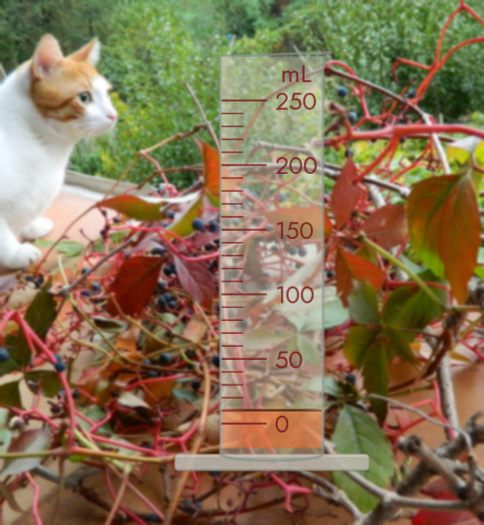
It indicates mL 10
